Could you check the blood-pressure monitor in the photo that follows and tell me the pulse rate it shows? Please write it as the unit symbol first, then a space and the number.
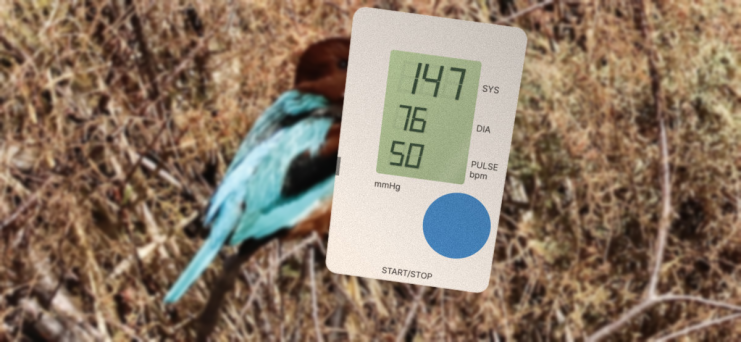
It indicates bpm 50
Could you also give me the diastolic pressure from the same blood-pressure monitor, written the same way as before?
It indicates mmHg 76
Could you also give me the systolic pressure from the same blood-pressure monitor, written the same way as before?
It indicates mmHg 147
